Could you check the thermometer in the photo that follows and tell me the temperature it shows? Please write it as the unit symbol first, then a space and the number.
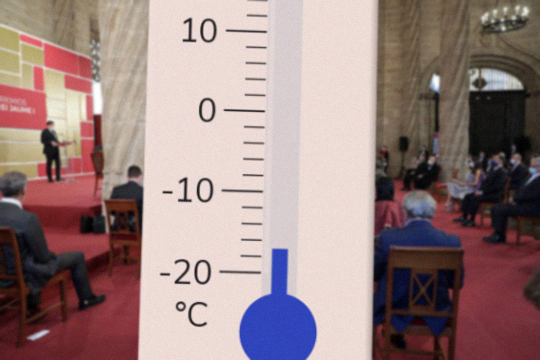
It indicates °C -17
